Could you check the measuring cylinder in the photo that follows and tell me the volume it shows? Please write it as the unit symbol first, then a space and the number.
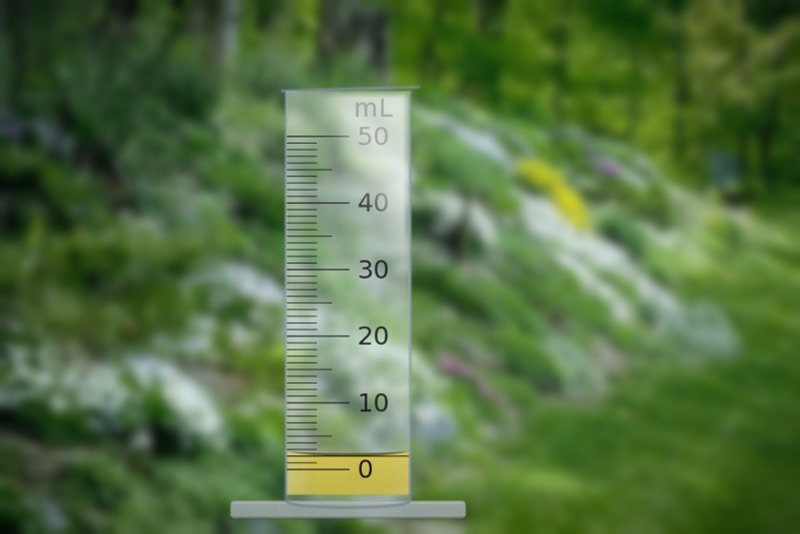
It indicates mL 2
